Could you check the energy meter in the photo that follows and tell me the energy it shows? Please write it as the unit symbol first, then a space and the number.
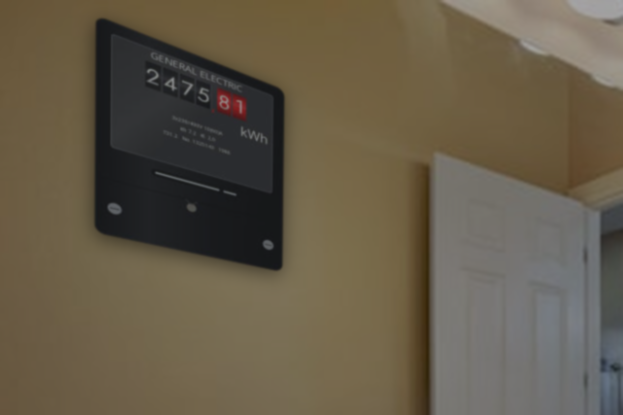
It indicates kWh 2475.81
